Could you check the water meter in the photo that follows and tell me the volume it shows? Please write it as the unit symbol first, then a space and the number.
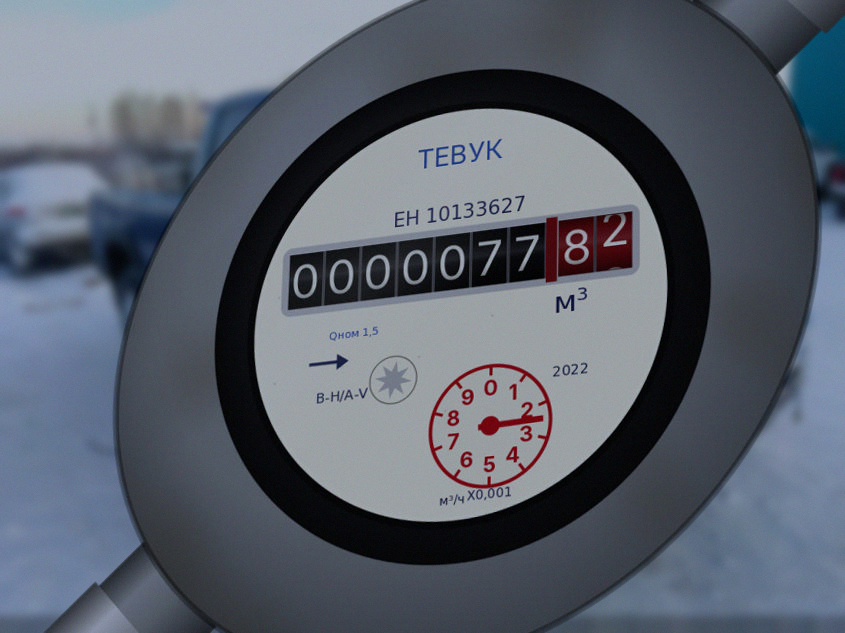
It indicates m³ 77.822
